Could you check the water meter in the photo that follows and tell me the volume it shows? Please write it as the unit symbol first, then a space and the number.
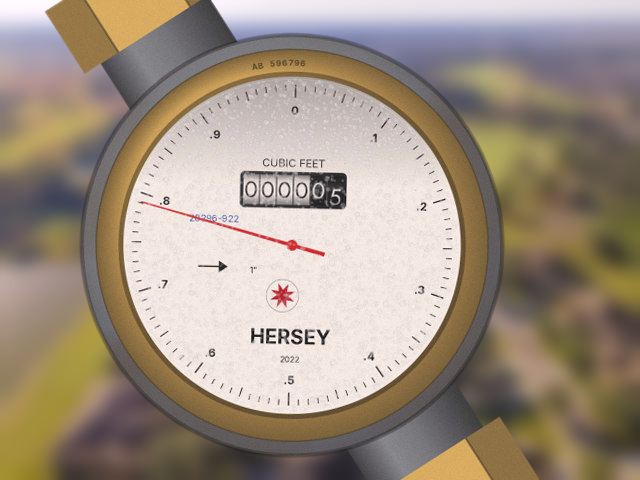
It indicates ft³ 4.79
